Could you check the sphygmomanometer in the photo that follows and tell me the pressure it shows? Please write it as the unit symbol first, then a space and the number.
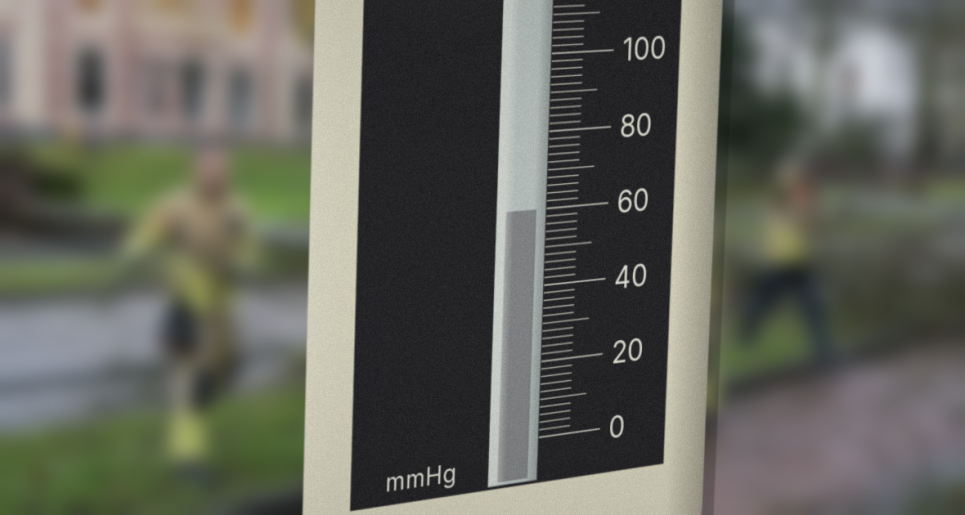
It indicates mmHg 60
